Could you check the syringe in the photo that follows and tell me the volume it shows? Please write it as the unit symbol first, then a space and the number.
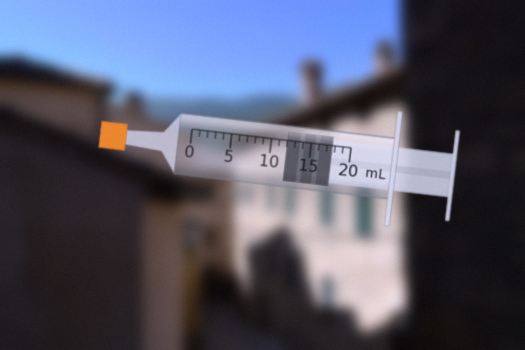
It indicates mL 12
